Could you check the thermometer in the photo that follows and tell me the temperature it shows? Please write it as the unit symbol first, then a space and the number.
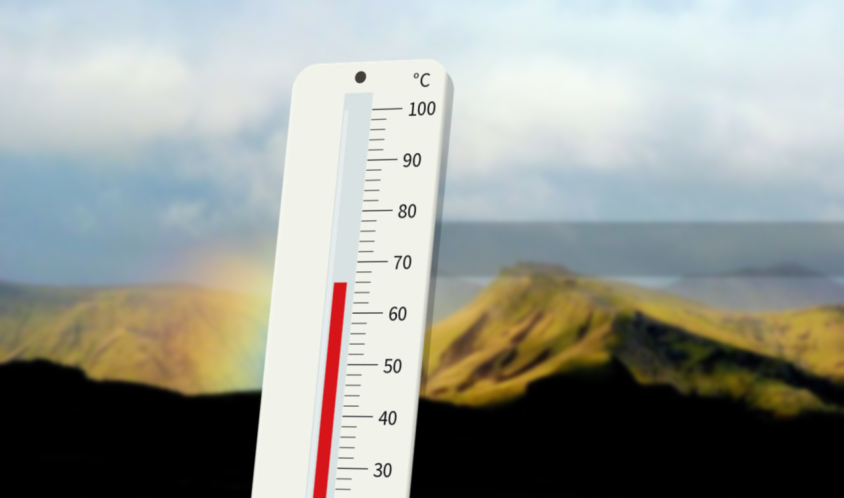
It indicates °C 66
